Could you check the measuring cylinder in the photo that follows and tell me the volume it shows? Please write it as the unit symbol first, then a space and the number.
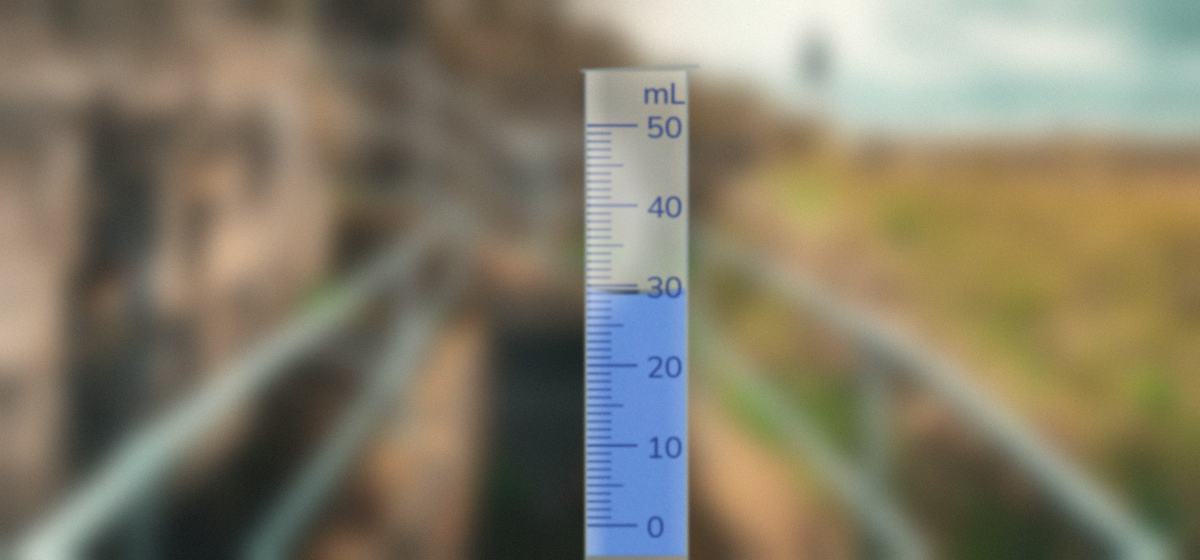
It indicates mL 29
